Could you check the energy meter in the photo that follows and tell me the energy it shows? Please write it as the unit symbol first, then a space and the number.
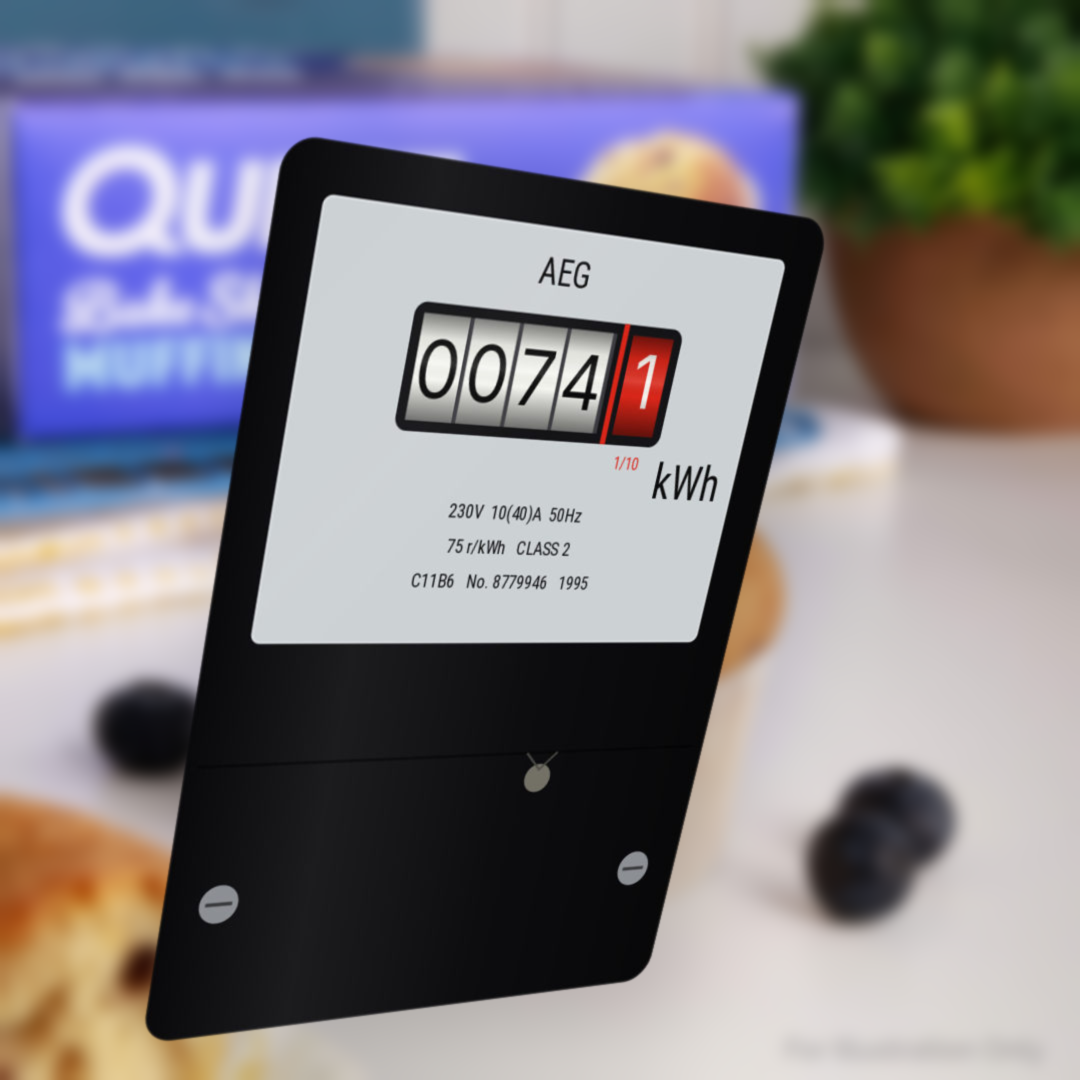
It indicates kWh 74.1
